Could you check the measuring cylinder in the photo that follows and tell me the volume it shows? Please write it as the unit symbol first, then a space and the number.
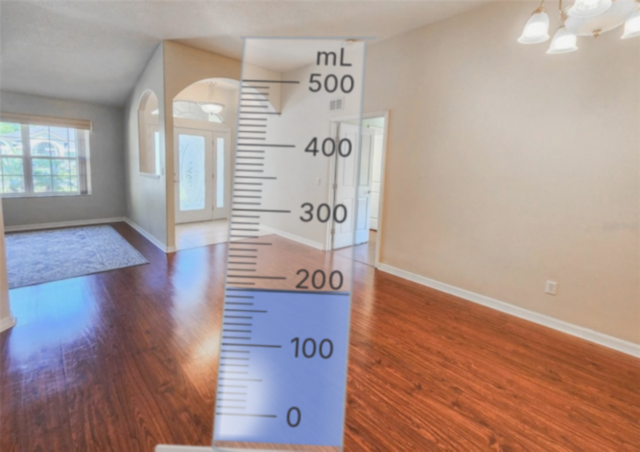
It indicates mL 180
